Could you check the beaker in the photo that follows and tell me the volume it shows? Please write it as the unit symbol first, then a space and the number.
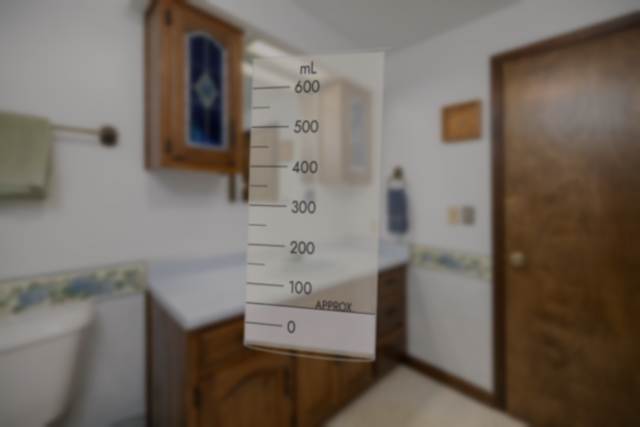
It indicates mL 50
